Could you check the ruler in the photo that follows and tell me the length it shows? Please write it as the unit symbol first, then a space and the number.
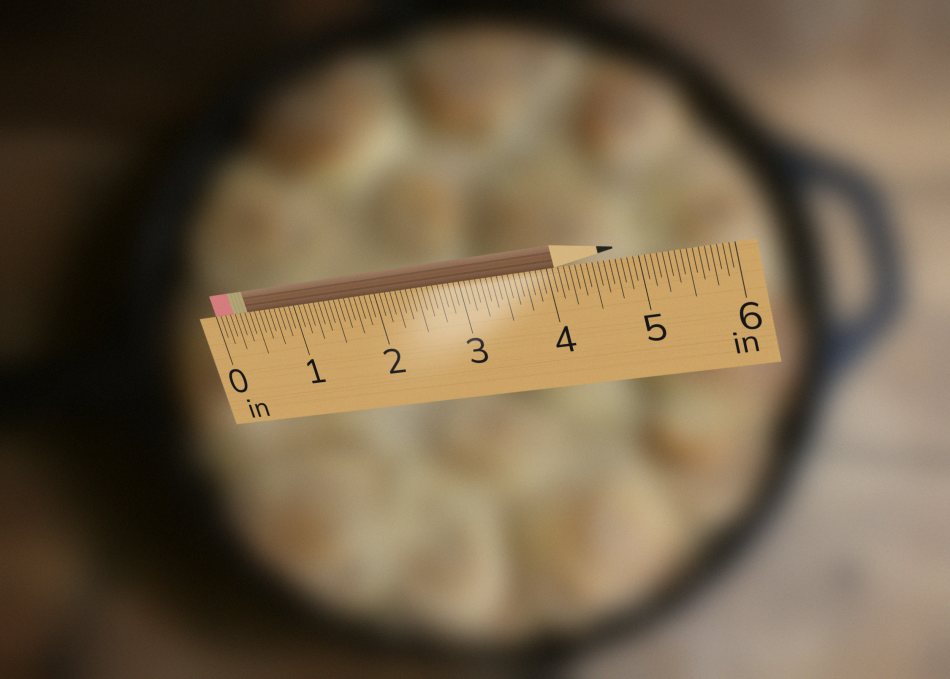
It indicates in 4.75
